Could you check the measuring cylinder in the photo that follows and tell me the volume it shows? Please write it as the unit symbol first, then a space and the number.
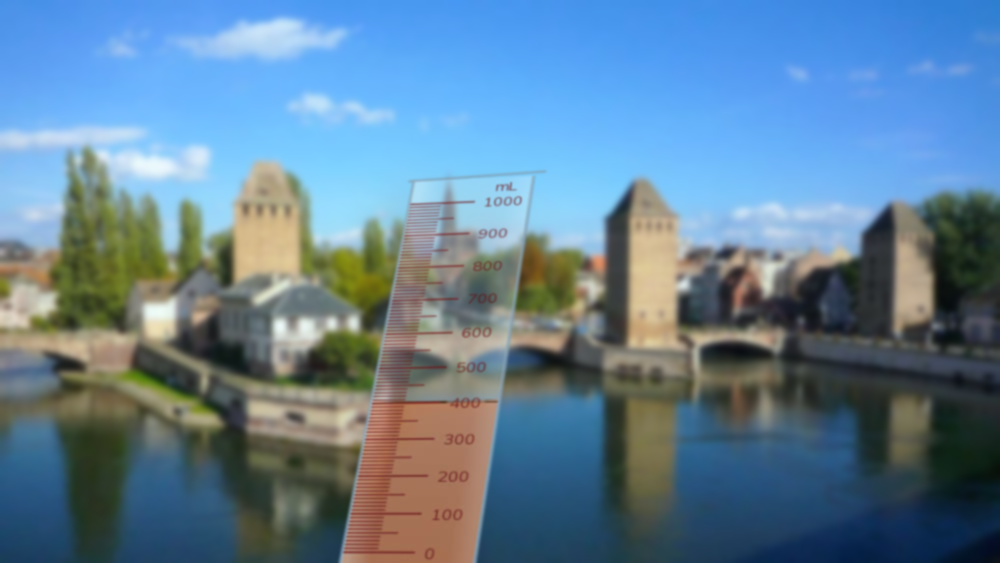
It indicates mL 400
